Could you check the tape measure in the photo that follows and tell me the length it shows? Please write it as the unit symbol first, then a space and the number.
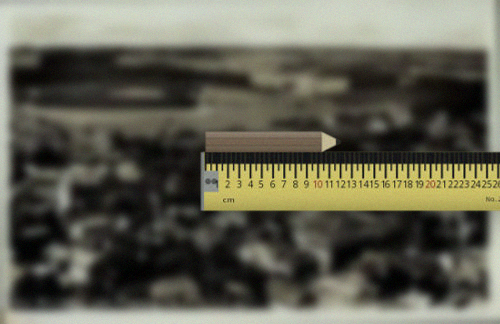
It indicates cm 12
